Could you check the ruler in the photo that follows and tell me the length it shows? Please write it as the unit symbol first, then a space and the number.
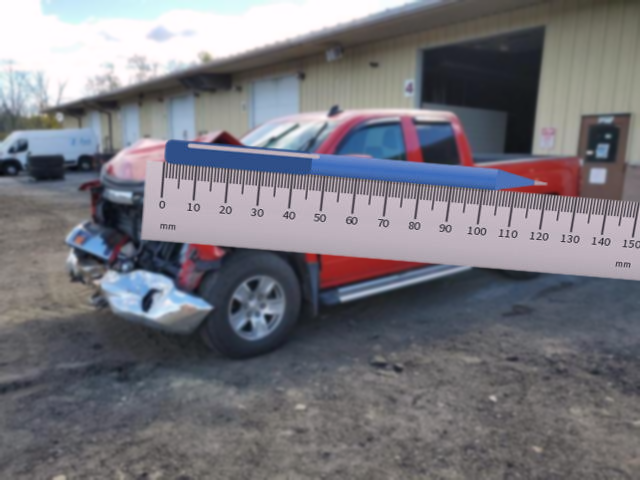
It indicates mm 120
